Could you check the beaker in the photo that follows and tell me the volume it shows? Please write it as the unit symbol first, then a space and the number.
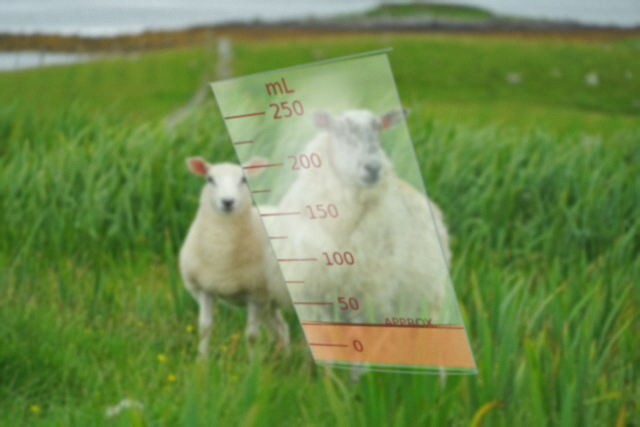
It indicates mL 25
